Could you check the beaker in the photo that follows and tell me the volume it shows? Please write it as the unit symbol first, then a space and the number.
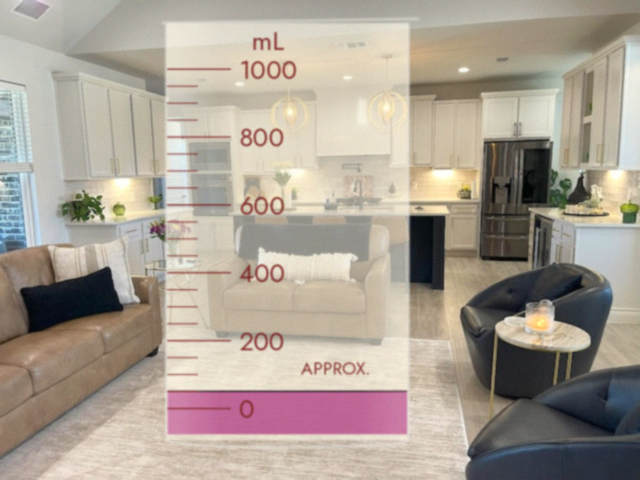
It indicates mL 50
